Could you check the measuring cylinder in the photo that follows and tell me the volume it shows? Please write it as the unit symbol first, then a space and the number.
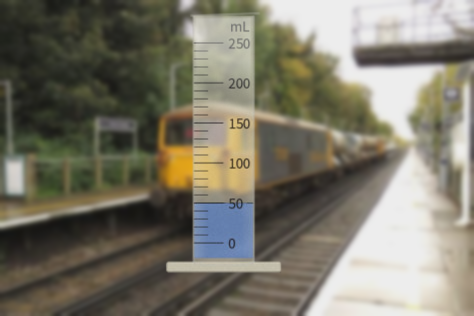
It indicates mL 50
